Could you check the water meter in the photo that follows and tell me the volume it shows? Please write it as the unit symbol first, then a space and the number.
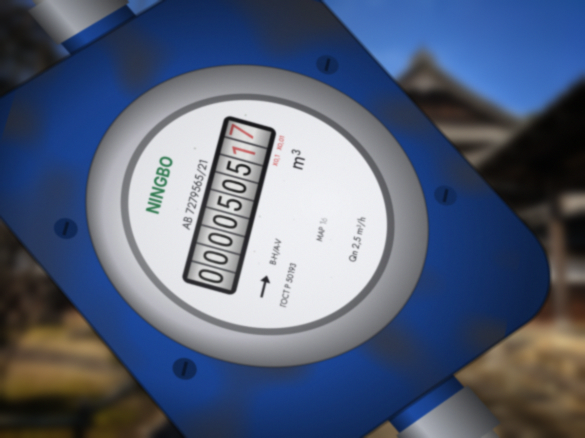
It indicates m³ 505.17
